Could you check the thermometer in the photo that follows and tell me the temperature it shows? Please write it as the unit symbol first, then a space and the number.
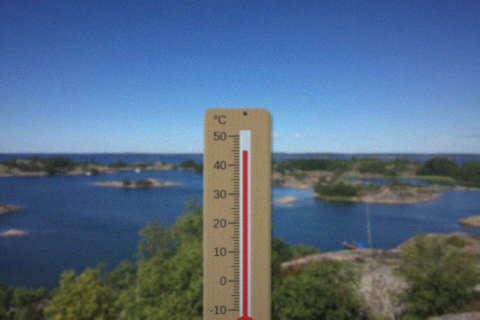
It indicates °C 45
